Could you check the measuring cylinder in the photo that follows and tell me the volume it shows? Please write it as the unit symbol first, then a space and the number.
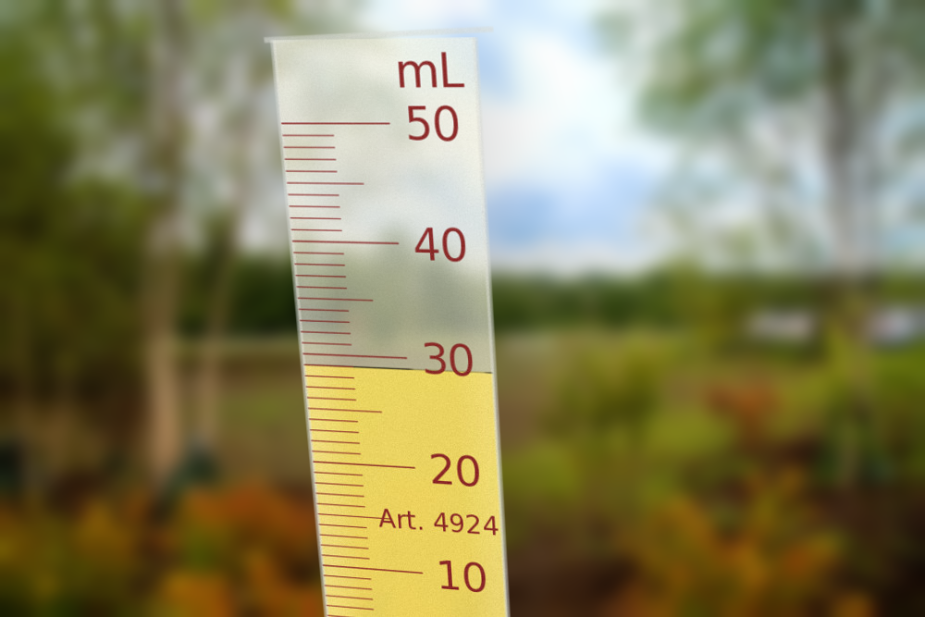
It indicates mL 29
